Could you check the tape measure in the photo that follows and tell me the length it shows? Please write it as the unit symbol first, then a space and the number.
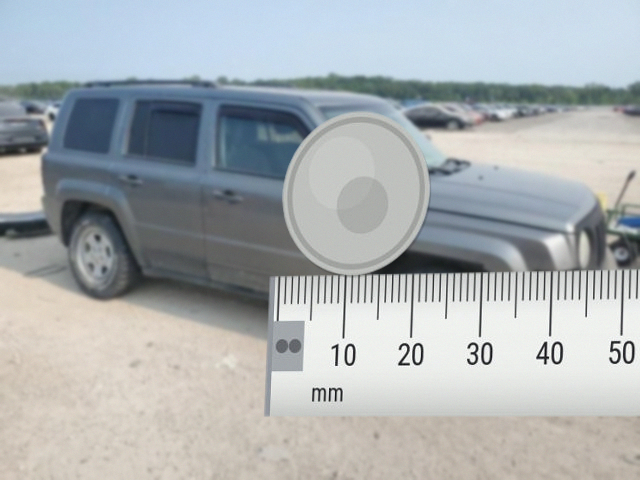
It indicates mm 22
